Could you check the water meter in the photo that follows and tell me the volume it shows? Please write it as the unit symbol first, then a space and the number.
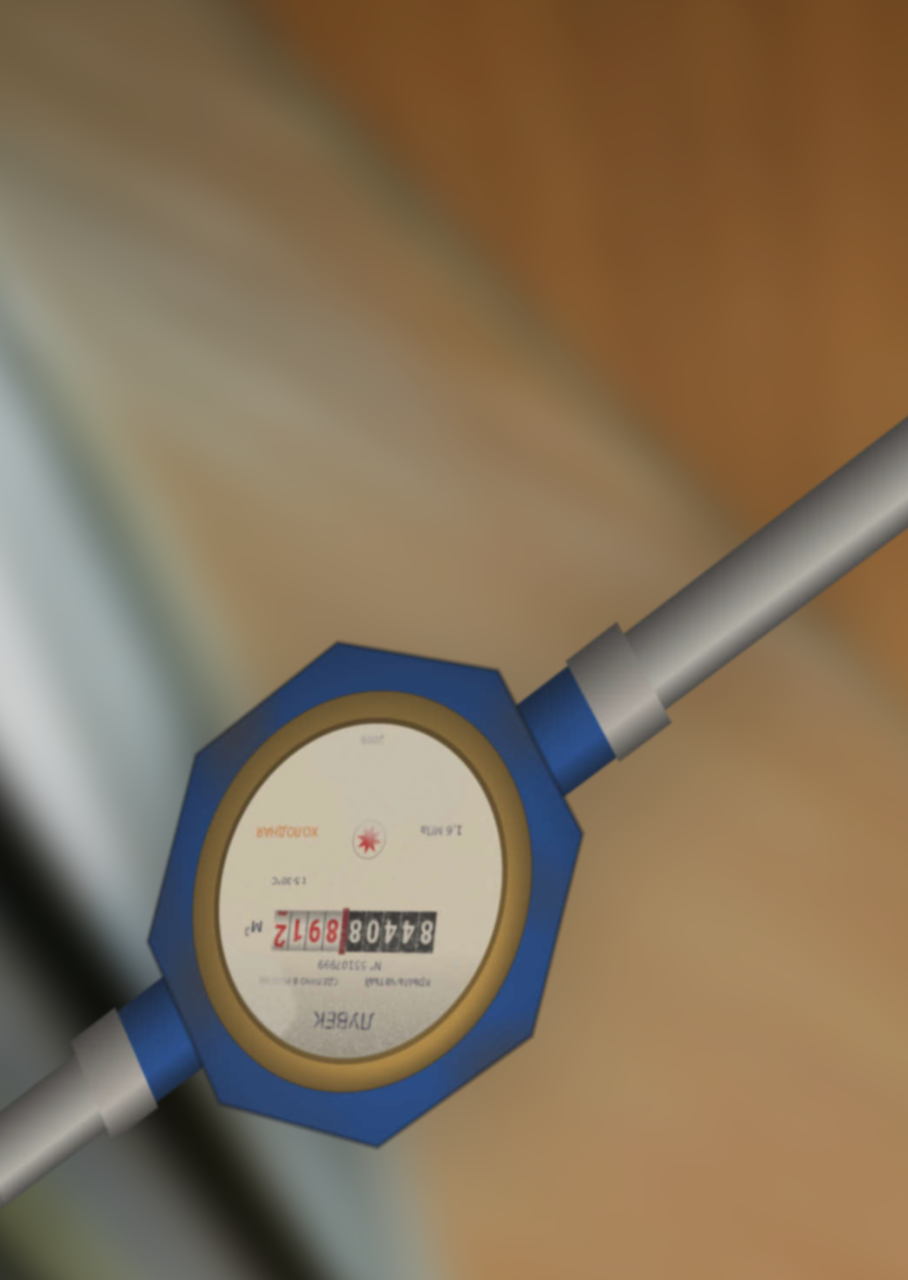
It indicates m³ 84408.8912
